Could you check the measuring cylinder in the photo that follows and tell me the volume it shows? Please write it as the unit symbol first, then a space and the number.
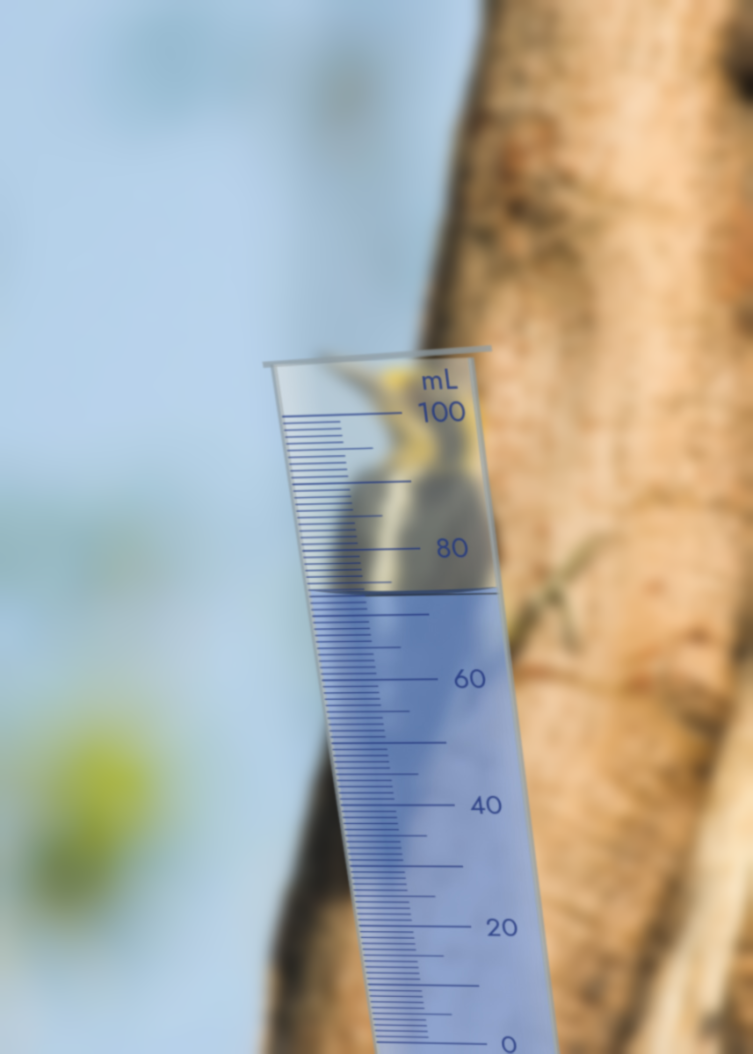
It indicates mL 73
